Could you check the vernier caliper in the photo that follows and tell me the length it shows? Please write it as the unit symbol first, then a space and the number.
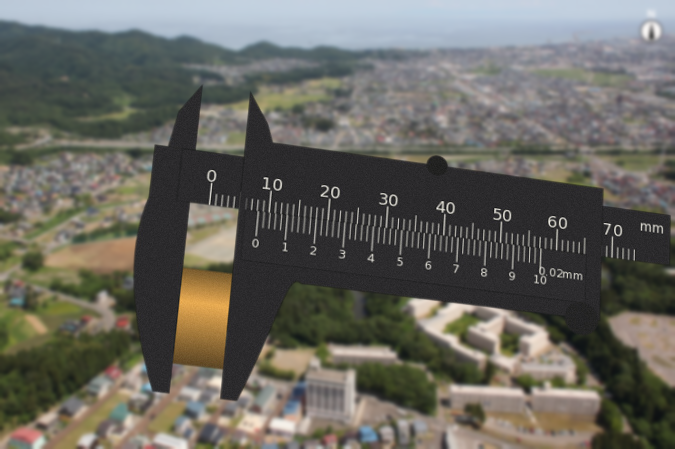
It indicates mm 8.2
